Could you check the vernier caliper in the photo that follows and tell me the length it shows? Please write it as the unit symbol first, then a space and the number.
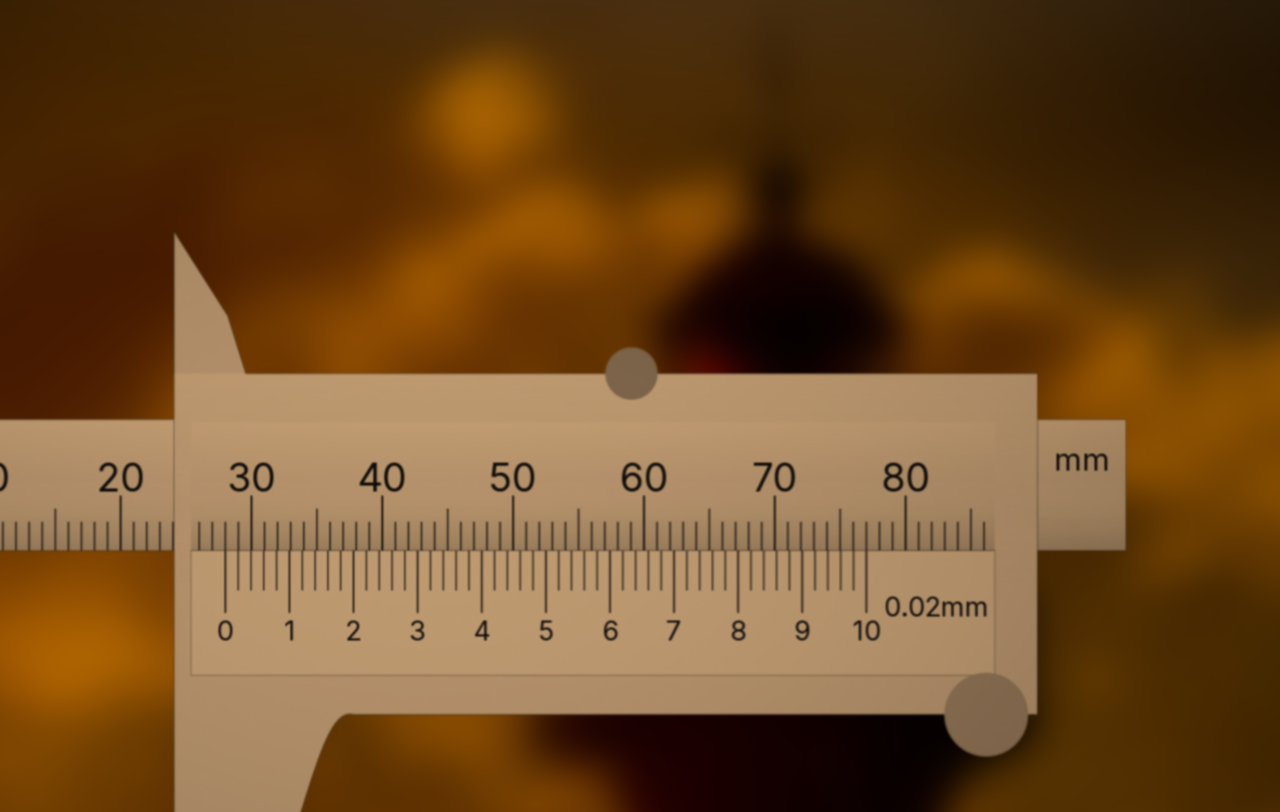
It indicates mm 28.0
